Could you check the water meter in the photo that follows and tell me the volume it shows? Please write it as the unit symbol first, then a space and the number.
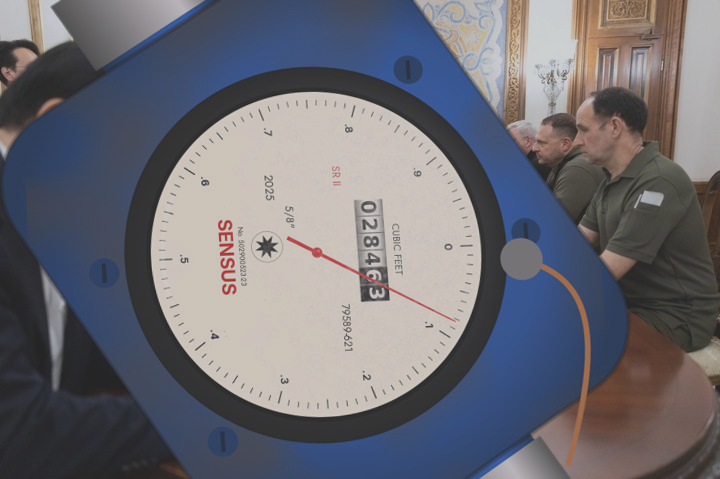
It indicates ft³ 28463.08
